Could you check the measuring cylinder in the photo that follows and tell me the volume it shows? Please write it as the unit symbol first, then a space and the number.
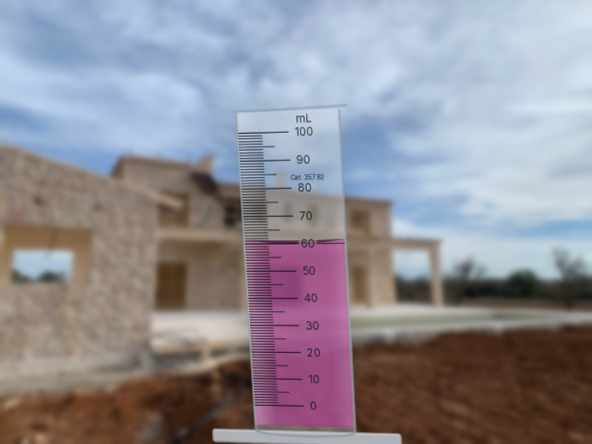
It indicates mL 60
